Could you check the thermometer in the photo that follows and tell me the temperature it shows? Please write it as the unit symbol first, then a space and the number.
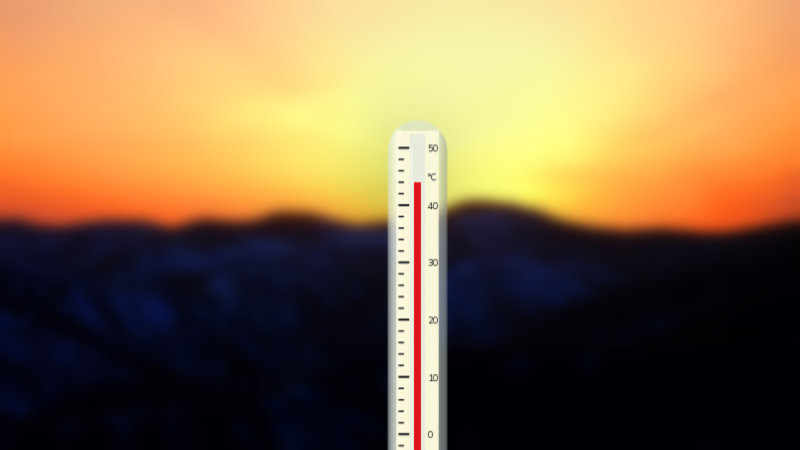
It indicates °C 44
